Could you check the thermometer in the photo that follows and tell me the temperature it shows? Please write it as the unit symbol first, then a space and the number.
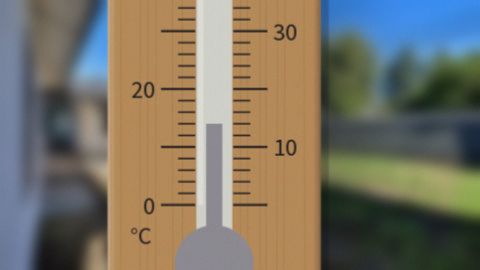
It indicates °C 14
